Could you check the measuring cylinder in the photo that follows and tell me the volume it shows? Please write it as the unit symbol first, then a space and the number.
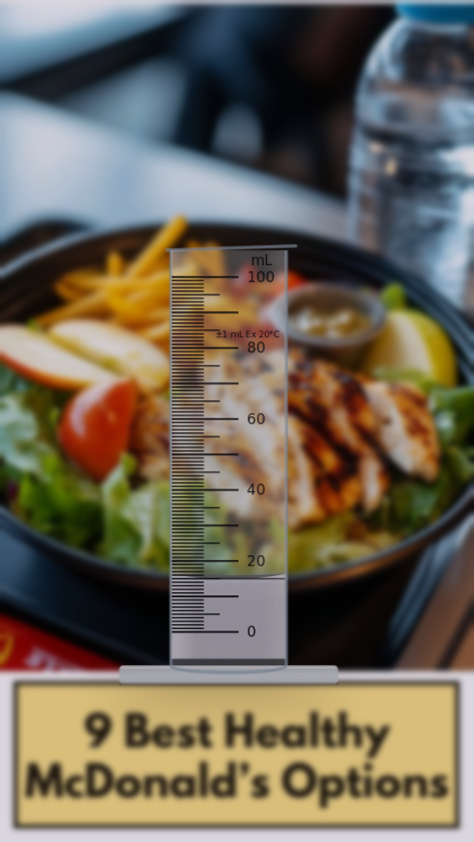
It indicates mL 15
